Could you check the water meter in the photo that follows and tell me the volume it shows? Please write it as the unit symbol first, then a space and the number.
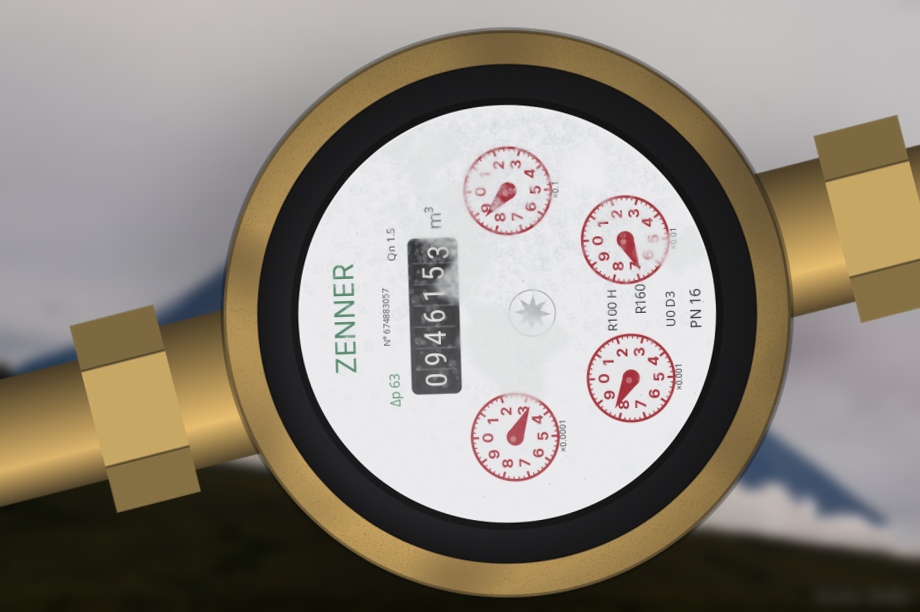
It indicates m³ 946152.8683
